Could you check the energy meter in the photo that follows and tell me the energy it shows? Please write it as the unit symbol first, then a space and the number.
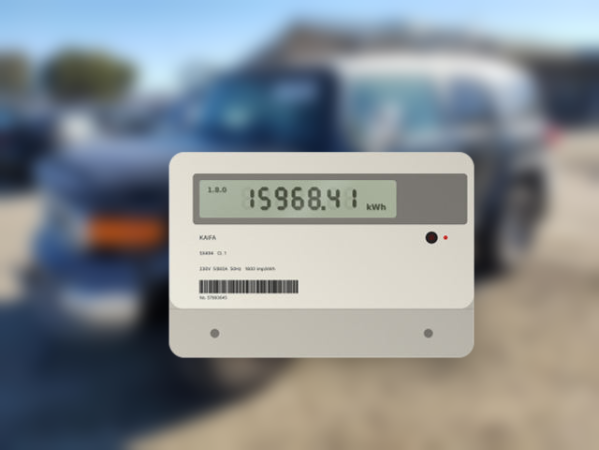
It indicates kWh 15968.41
